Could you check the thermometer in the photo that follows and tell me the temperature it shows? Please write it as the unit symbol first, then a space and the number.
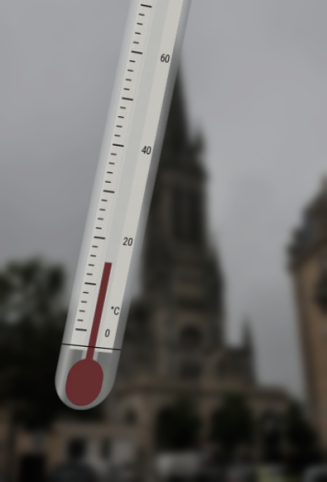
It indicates °C 15
